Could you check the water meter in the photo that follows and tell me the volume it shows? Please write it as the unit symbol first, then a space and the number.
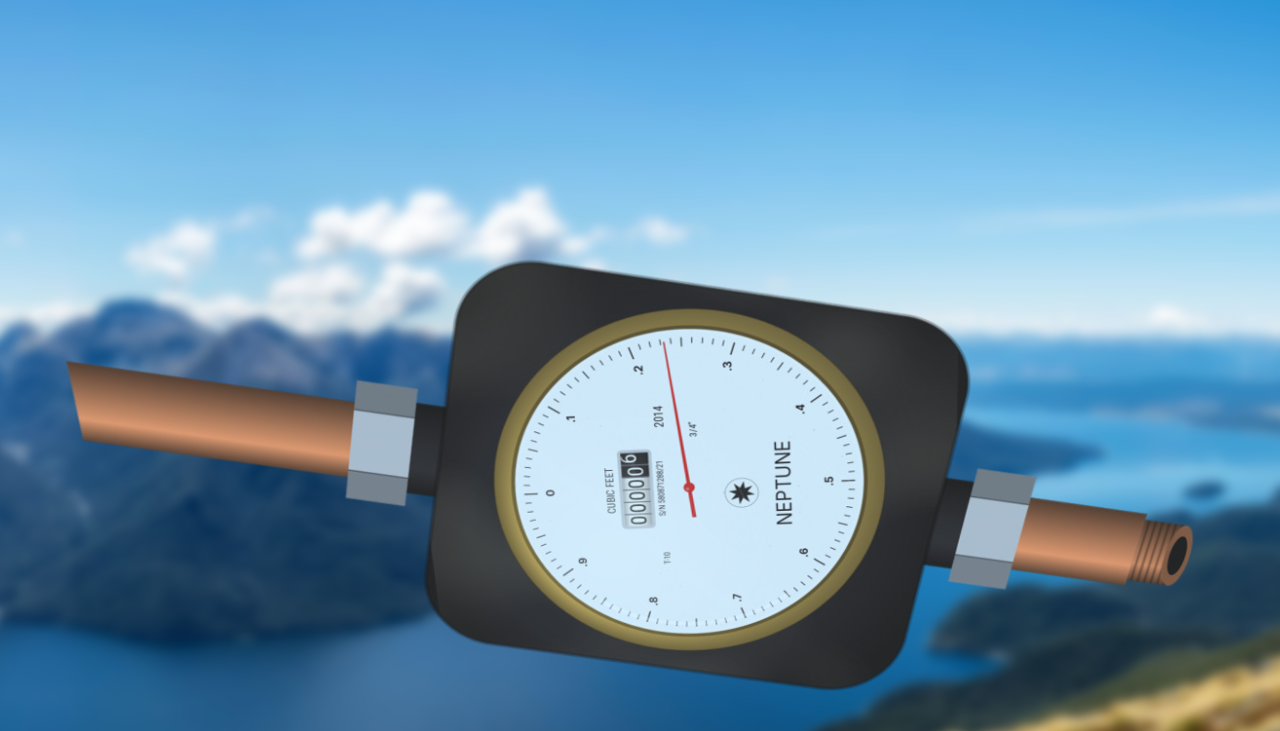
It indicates ft³ 6.23
